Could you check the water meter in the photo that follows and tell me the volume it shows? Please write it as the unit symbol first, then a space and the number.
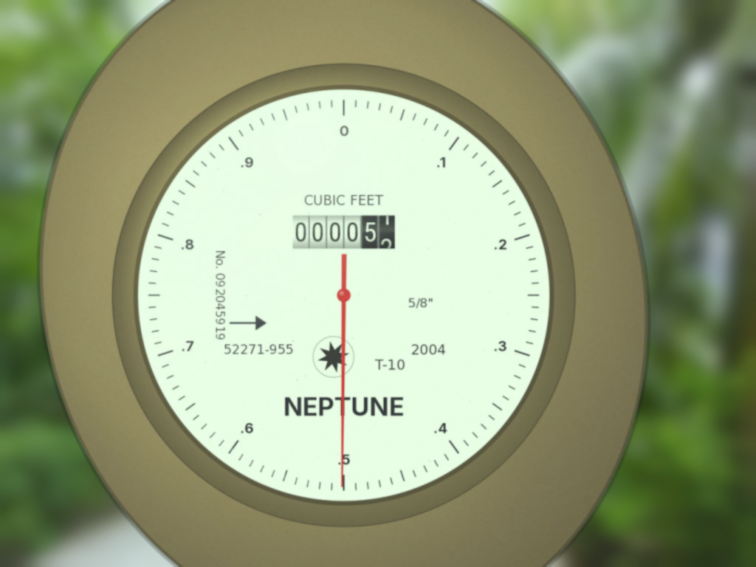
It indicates ft³ 51.50
